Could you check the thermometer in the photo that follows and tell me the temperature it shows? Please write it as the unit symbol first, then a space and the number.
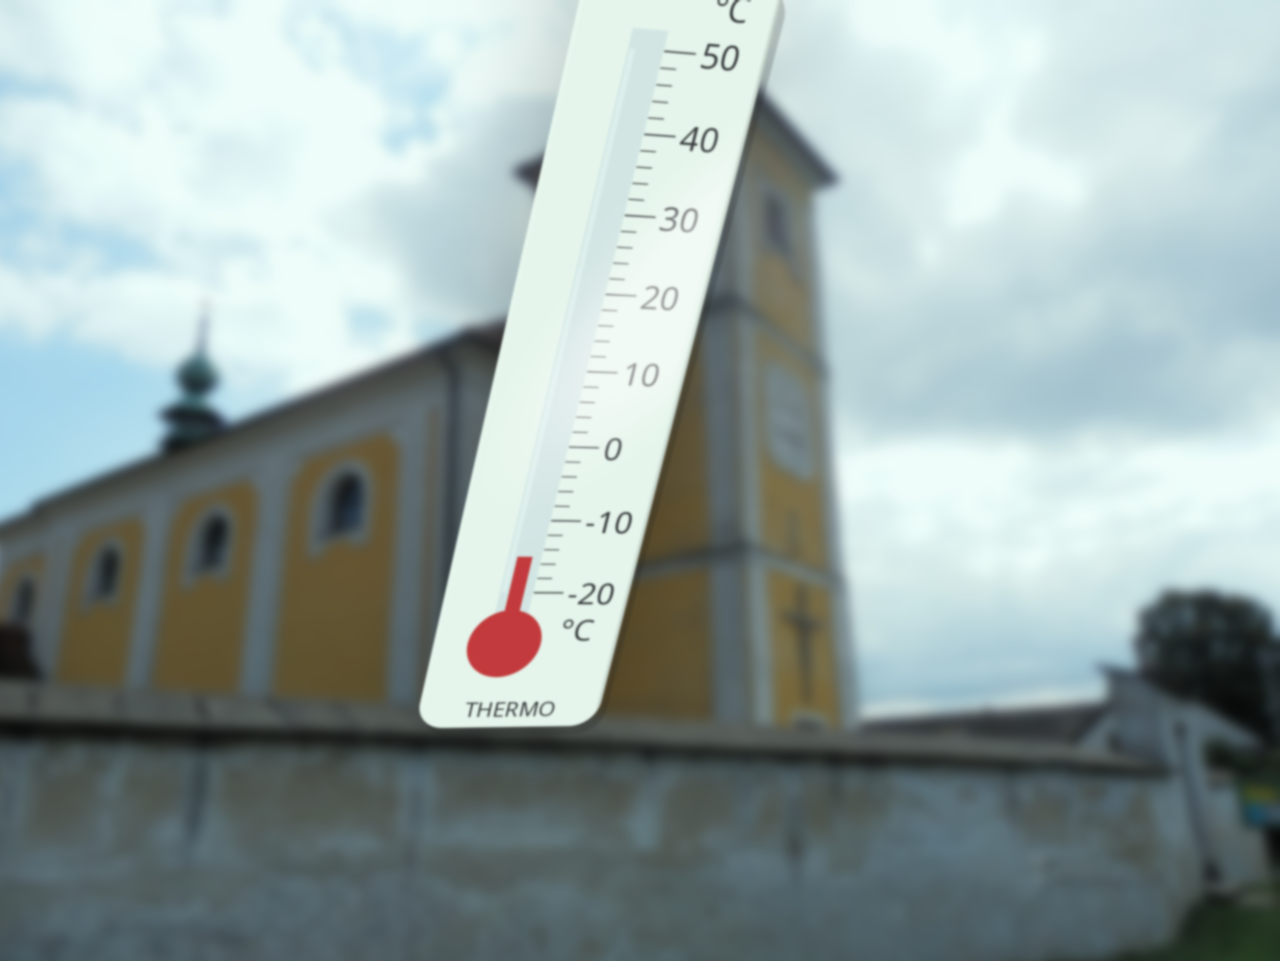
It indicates °C -15
